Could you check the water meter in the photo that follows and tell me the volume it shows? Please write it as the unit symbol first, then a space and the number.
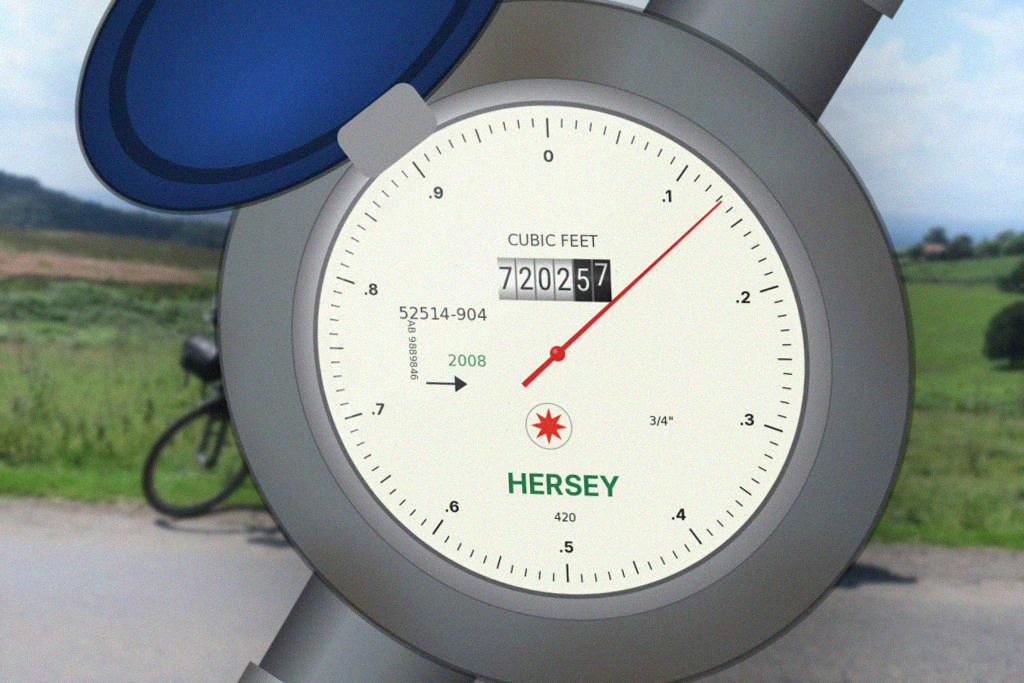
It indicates ft³ 720257.13
